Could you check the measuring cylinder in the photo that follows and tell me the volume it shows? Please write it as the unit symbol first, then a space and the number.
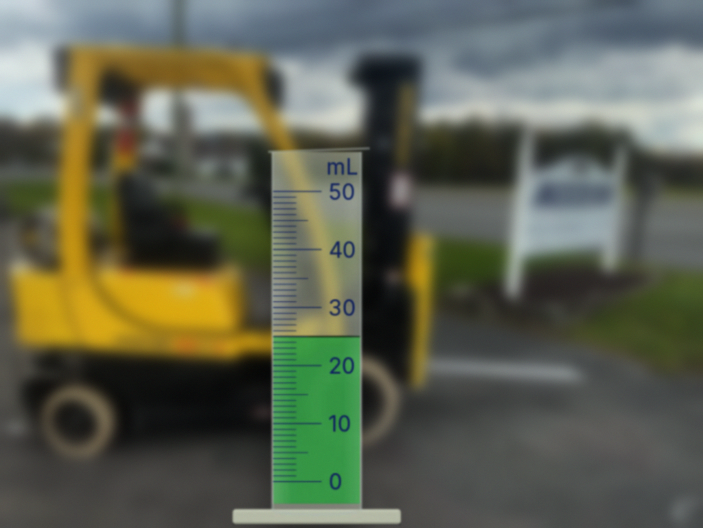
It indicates mL 25
